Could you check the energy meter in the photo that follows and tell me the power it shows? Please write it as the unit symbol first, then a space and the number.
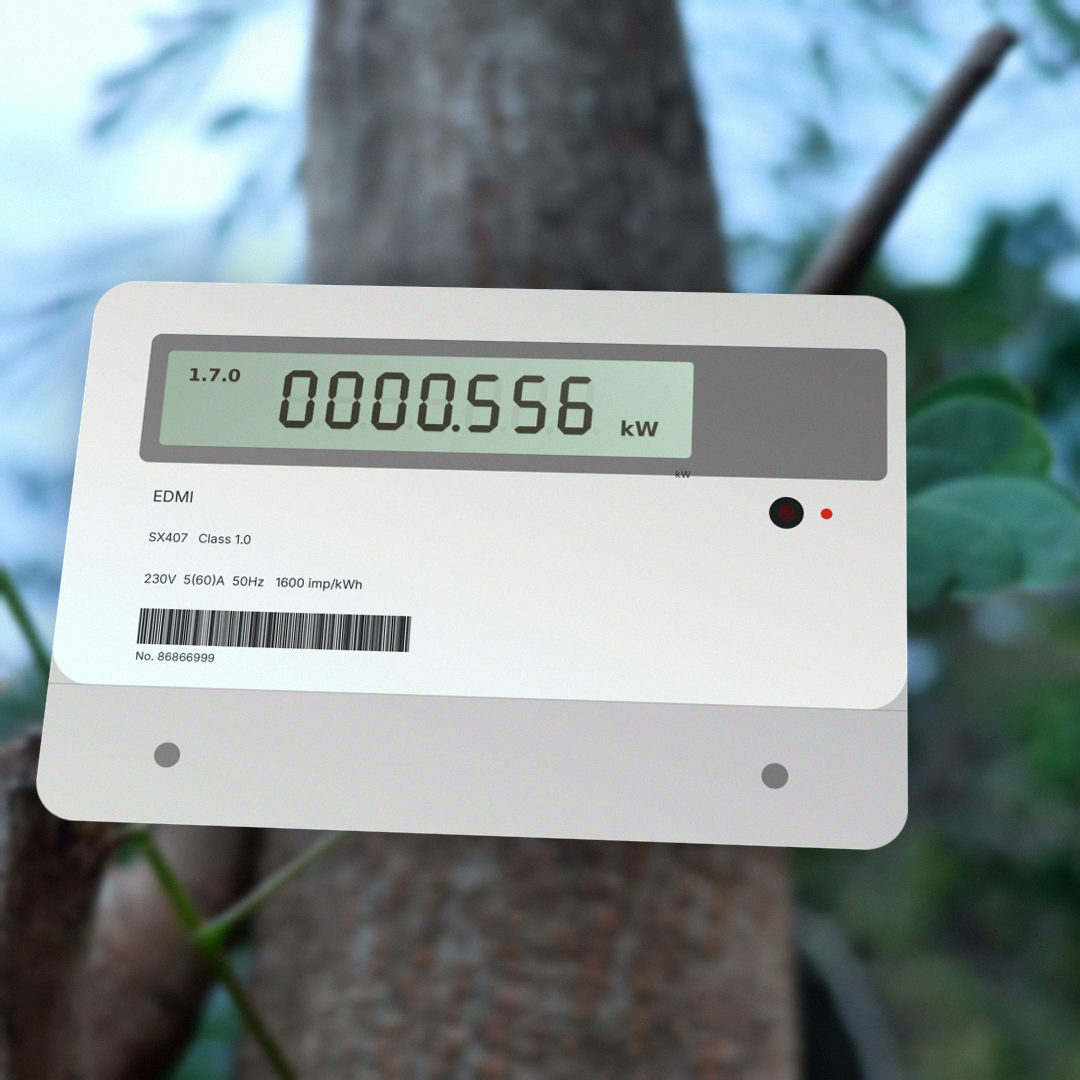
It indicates kW 0.556
